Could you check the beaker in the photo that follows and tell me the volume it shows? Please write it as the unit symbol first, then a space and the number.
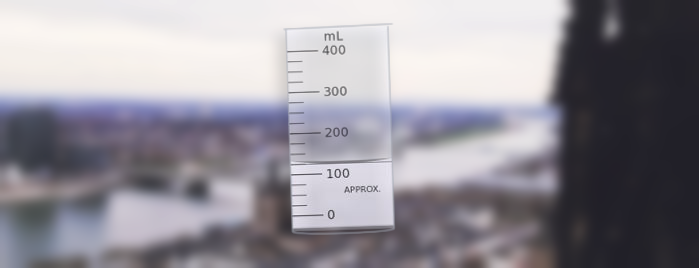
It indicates mL 125
